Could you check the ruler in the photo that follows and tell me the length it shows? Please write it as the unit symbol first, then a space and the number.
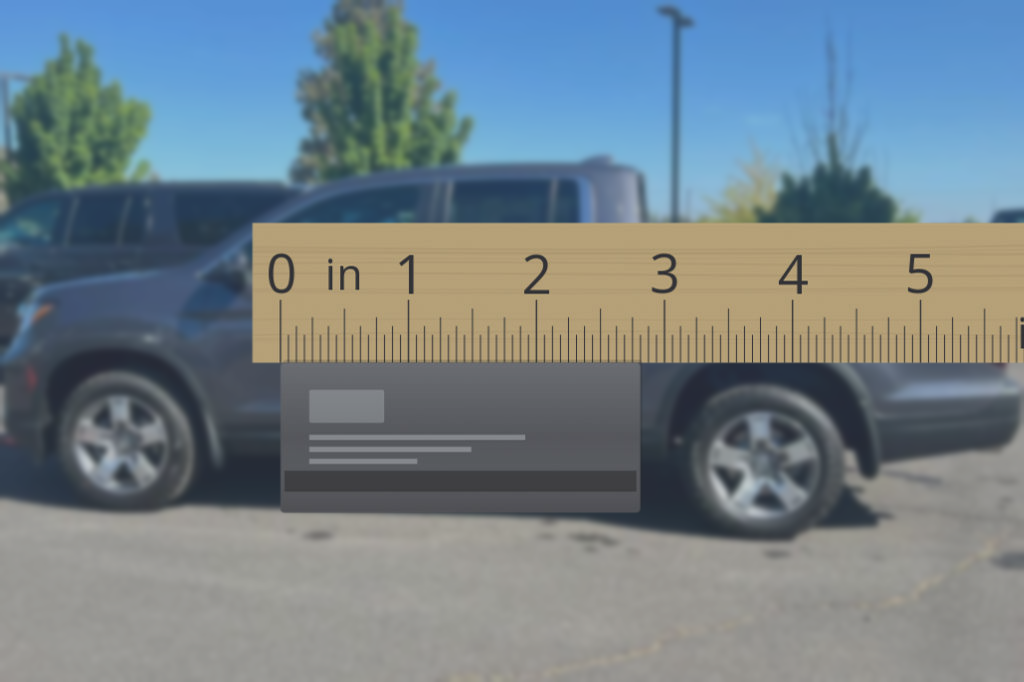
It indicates in 2.8125
